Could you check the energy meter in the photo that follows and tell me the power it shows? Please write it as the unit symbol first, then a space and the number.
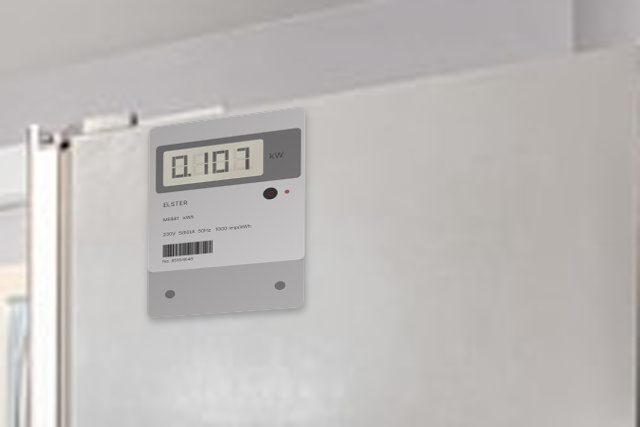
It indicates kW 0.107
